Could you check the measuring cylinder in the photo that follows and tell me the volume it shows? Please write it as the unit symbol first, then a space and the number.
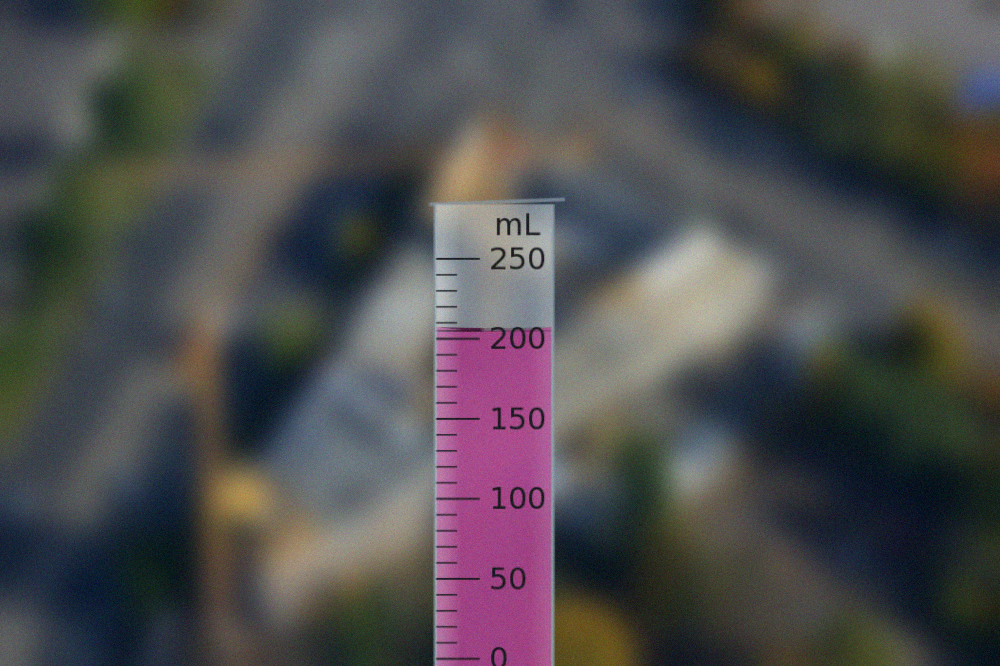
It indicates mL 205
